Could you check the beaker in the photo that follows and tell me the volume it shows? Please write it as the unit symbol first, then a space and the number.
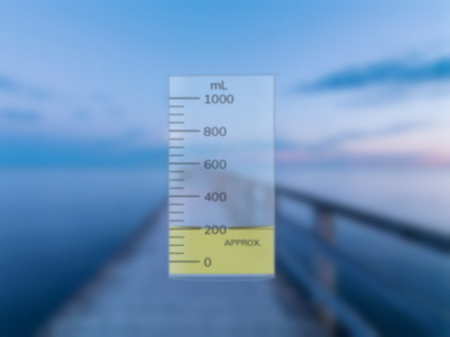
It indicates mL 200
